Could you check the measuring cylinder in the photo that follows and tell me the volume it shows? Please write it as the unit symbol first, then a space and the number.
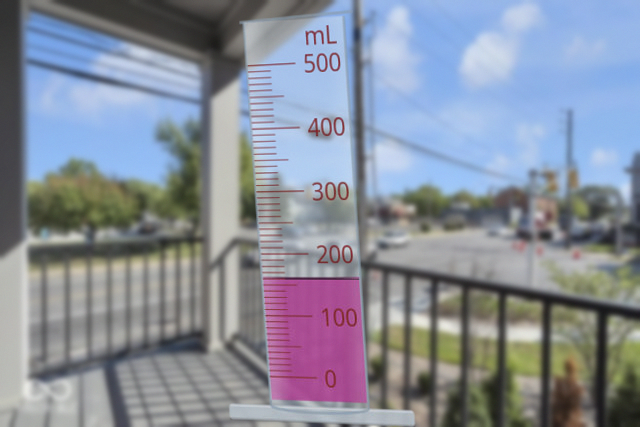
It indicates mL 160
